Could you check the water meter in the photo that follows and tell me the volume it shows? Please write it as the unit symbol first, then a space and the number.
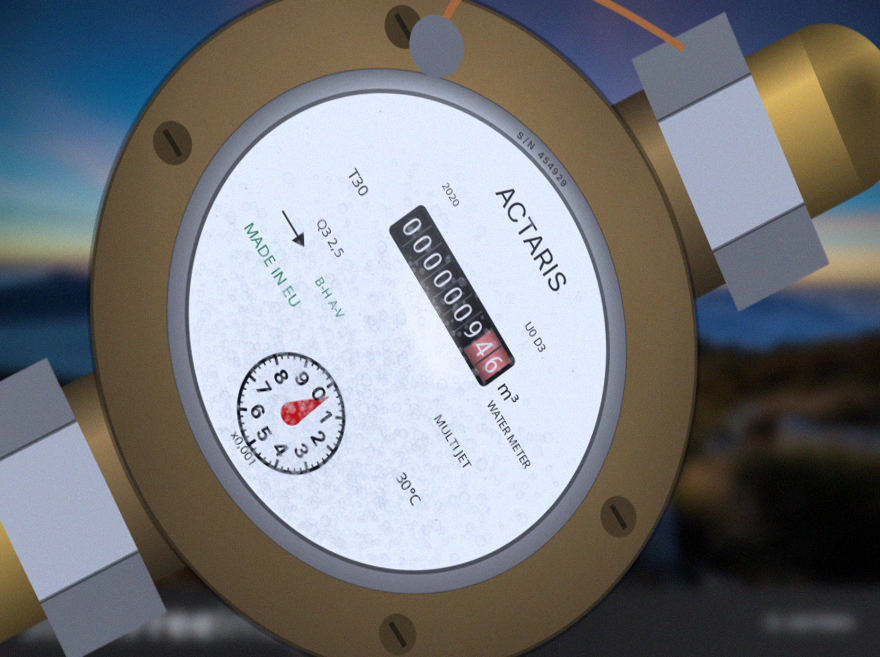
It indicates m³ 9.460
